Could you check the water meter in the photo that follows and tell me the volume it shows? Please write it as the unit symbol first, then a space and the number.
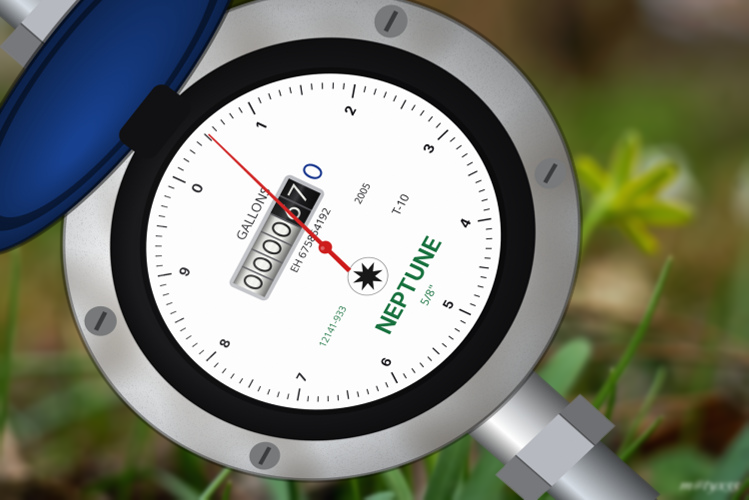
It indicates gal 670.5
